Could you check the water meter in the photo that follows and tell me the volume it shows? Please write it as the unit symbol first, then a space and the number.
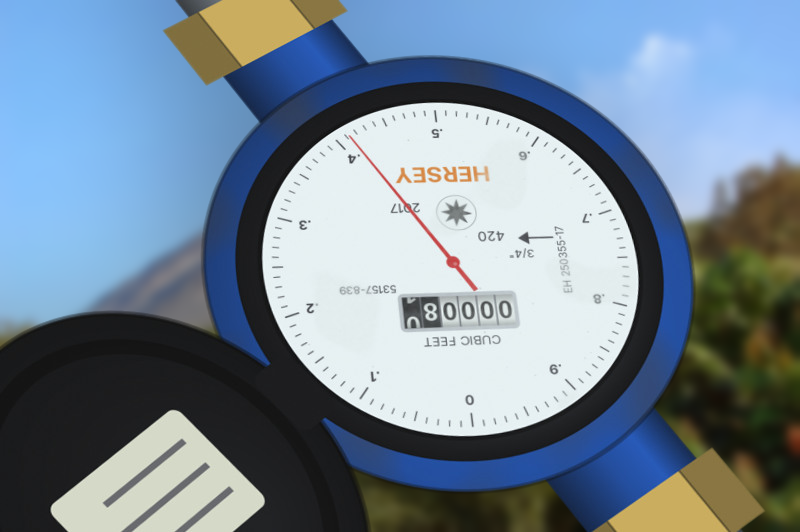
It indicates ft³ 80.41
